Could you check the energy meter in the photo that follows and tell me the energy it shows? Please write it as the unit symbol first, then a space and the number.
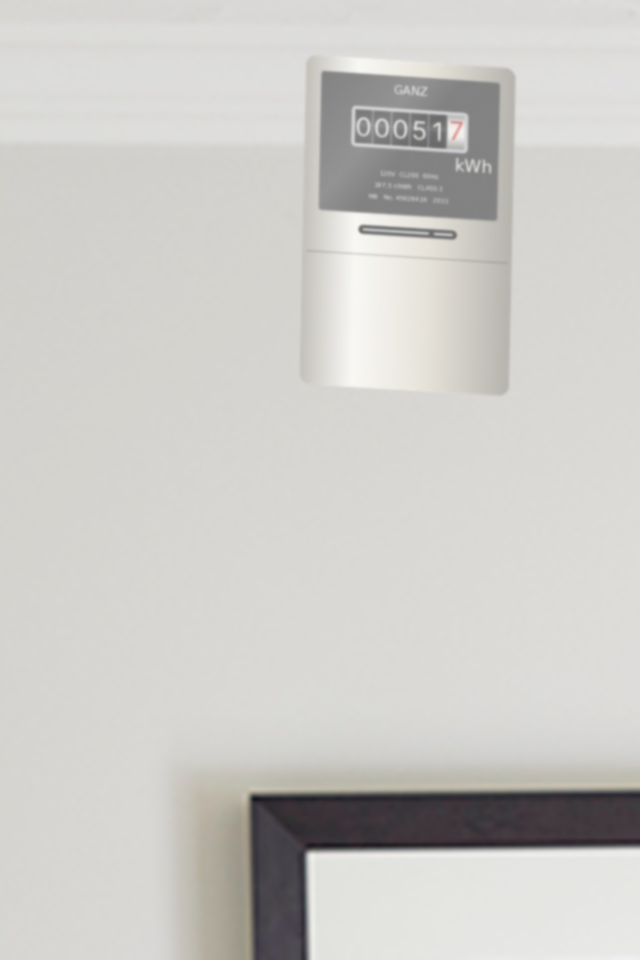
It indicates kWh 51.7
